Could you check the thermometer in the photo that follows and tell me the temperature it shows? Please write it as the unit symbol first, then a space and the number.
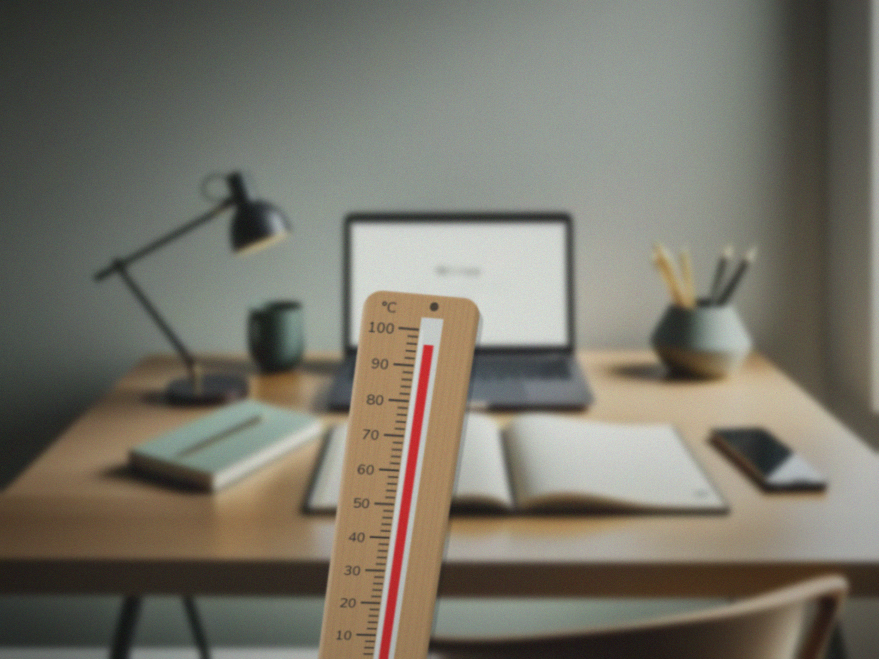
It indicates °C 96
